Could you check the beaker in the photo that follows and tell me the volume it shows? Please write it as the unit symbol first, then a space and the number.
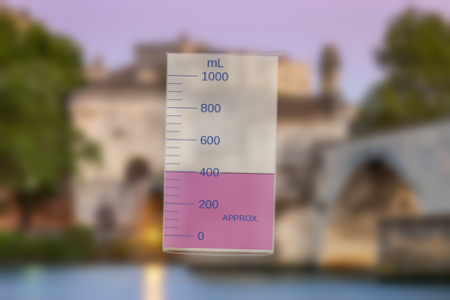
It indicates mL 400
